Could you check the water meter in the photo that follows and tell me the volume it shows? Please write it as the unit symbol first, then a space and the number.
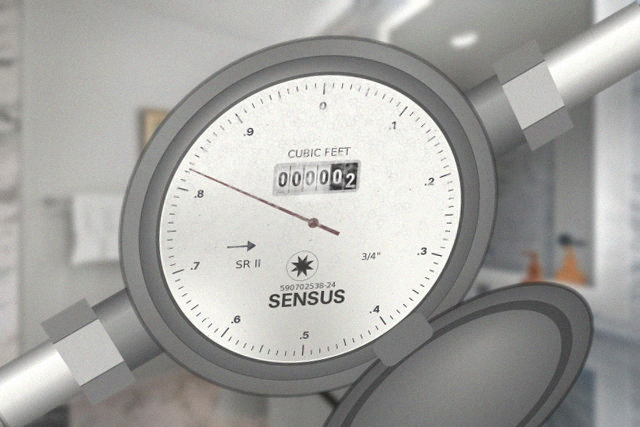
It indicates ft³ 1.82
